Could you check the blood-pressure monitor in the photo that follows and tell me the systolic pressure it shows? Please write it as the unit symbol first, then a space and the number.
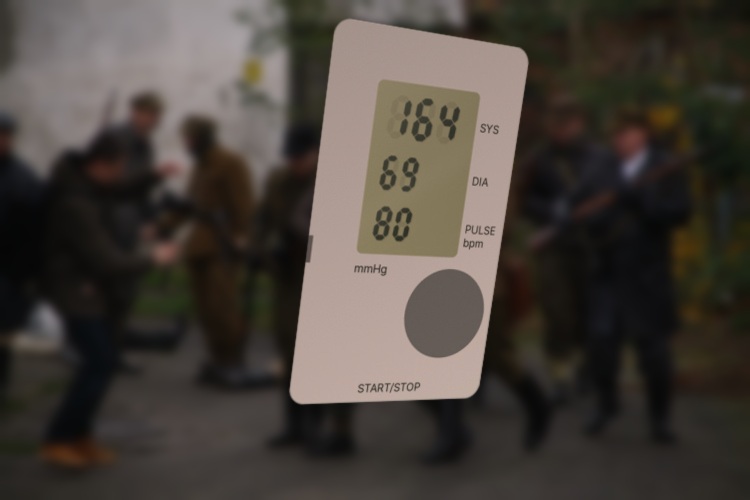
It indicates mmHg 164
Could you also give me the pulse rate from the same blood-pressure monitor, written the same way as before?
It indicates bpm 80
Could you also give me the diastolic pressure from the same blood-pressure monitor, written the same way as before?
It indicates mmHg 69
